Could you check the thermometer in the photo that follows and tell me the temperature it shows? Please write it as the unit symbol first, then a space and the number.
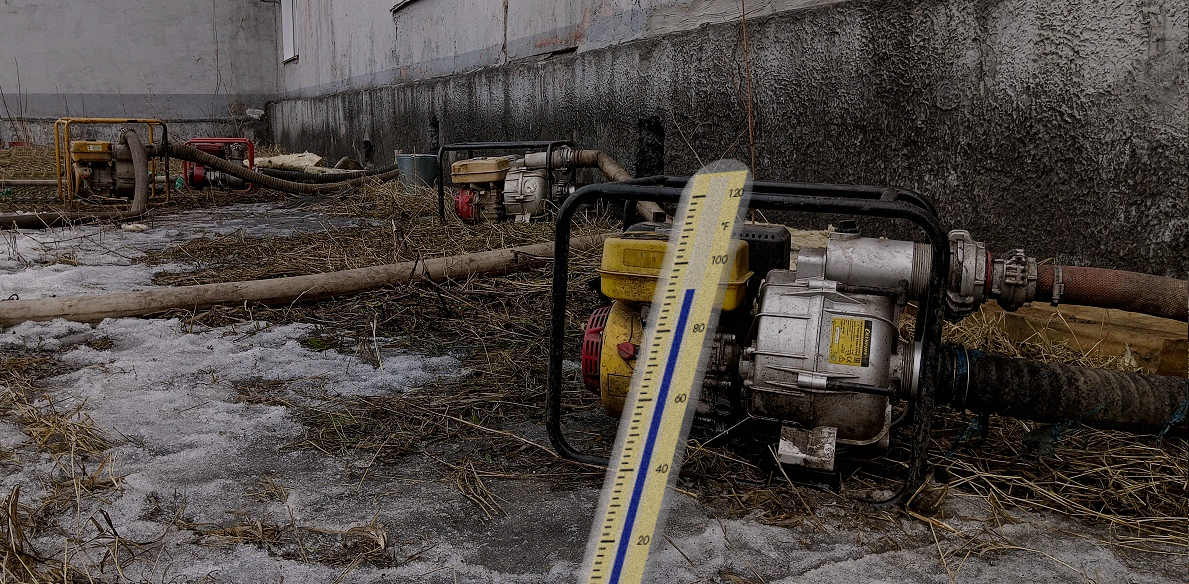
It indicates °F 92
